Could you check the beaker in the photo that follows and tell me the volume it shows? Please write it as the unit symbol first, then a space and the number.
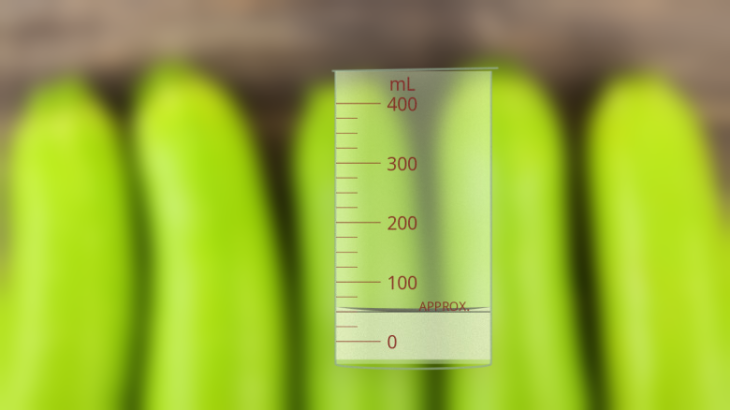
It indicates mL 50
